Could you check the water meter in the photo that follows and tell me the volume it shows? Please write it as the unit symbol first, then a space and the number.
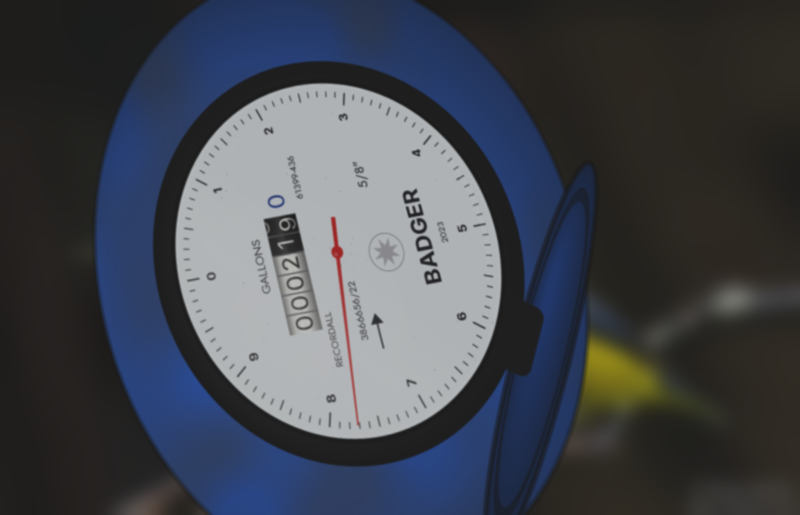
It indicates gal 2187.7
